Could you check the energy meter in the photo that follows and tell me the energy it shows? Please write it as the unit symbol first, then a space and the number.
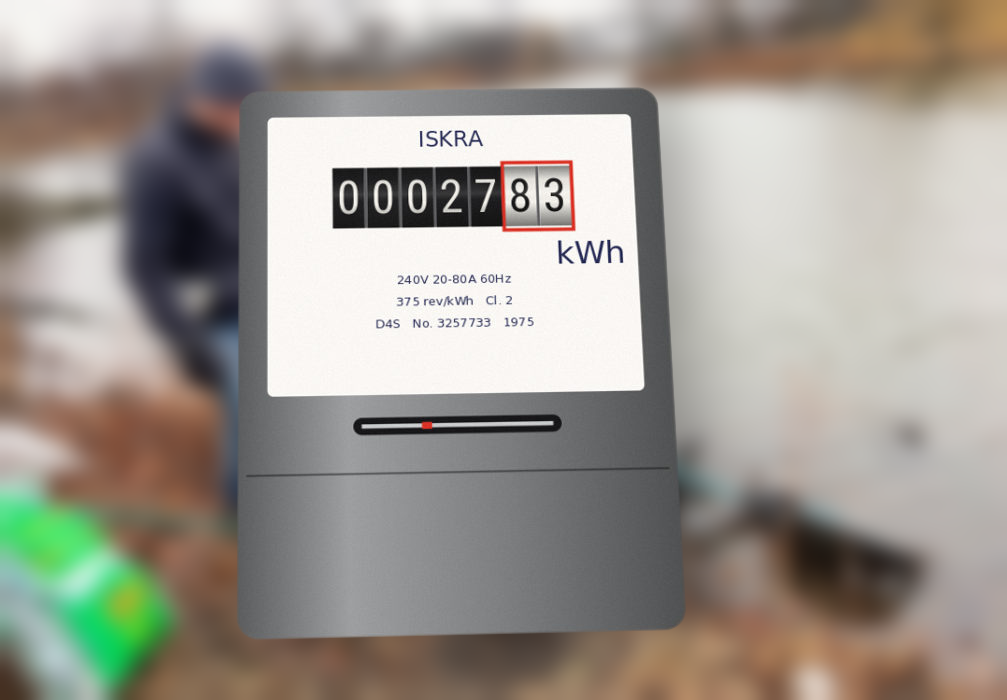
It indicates kWh 27.83
